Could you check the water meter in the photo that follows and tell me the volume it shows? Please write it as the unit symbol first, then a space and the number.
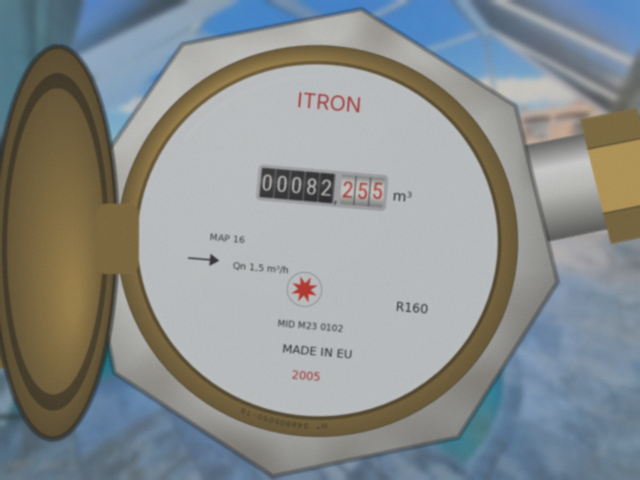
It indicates m³ 82.255
